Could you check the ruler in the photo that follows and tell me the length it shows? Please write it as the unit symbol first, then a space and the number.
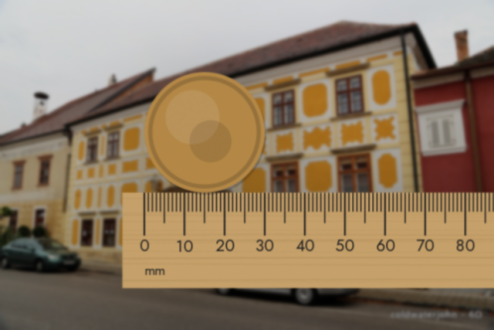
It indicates mm 30
